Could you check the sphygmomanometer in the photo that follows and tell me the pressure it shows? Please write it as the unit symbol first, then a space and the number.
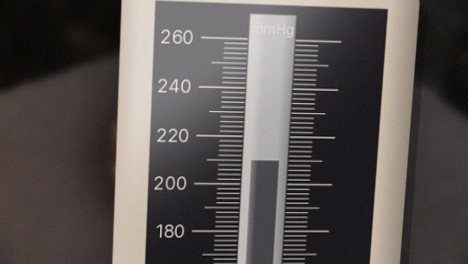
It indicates mmHg 210
